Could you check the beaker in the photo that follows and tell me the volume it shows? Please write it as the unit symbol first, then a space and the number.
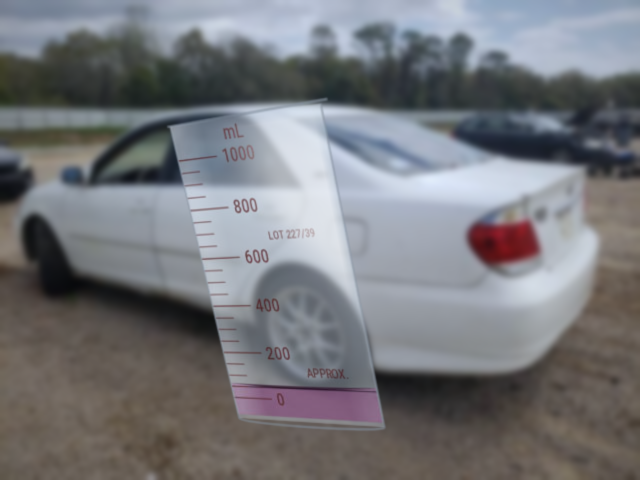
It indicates mL 50
